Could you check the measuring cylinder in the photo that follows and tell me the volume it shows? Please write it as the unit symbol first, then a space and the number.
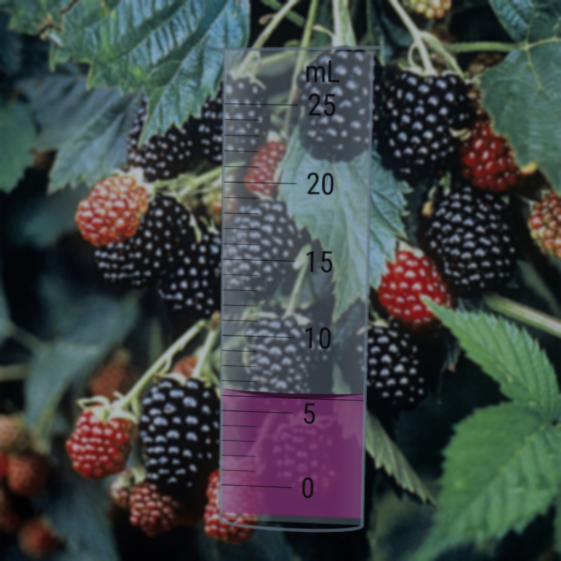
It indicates mL 6
